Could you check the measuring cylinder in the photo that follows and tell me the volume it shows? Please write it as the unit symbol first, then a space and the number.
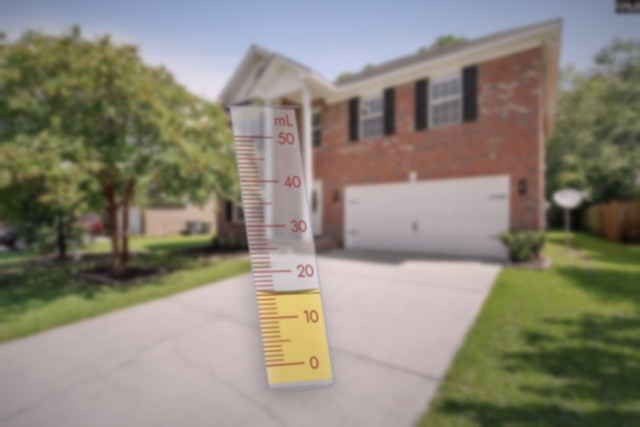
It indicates mL 15
